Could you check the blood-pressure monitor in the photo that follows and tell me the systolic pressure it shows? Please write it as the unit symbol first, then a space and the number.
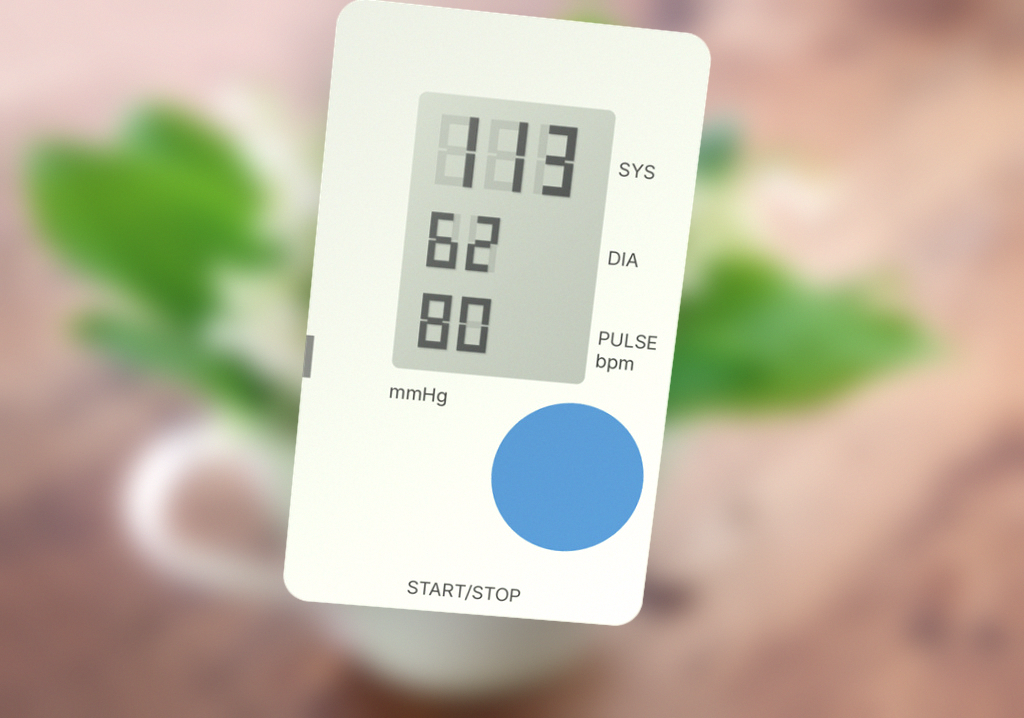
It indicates mmHg 113
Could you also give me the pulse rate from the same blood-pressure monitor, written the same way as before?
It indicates bpm 80
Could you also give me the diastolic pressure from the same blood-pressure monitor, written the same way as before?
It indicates mmHg 62
